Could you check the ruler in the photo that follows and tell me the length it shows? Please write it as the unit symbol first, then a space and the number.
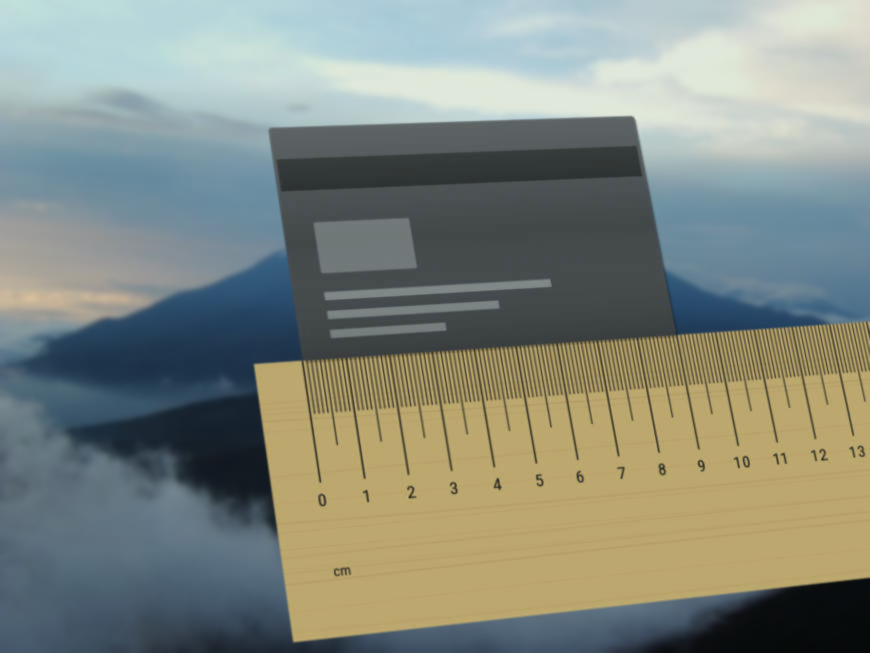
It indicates cm 9
